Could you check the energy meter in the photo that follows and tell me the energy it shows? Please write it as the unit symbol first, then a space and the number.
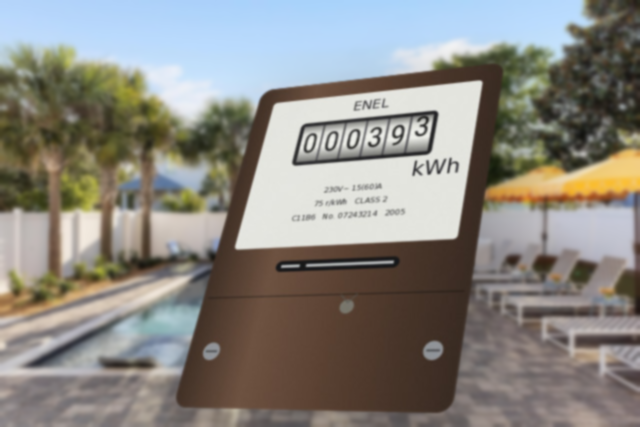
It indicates kWh 393
